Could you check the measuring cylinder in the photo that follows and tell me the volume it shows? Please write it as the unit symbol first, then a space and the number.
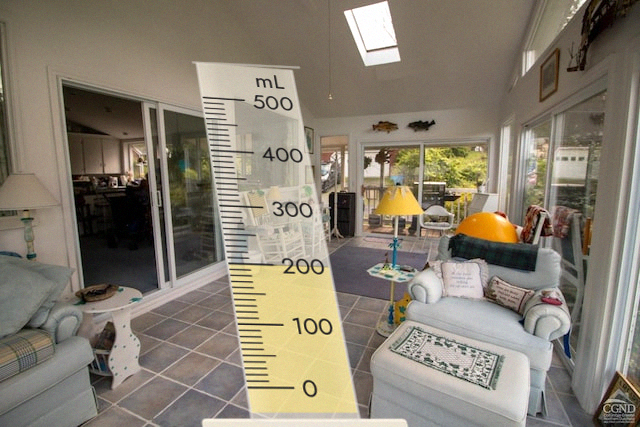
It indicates mL 200
